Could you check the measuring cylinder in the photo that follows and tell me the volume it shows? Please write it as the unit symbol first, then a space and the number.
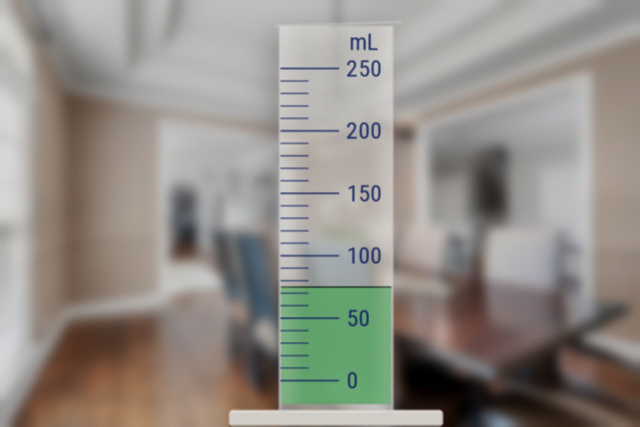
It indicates mL 75
